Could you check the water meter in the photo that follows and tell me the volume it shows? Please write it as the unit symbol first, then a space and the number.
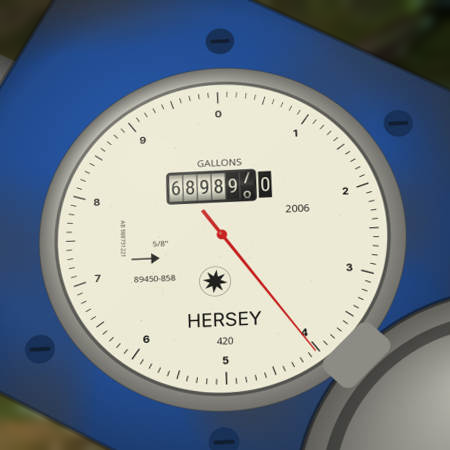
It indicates gal 6898974.0
